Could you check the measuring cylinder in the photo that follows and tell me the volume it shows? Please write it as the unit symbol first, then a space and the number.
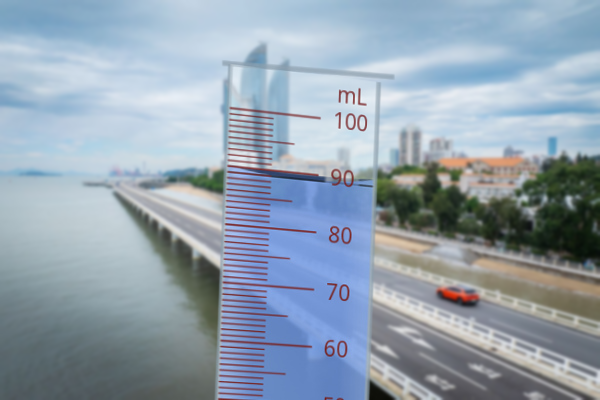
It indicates mL 89
